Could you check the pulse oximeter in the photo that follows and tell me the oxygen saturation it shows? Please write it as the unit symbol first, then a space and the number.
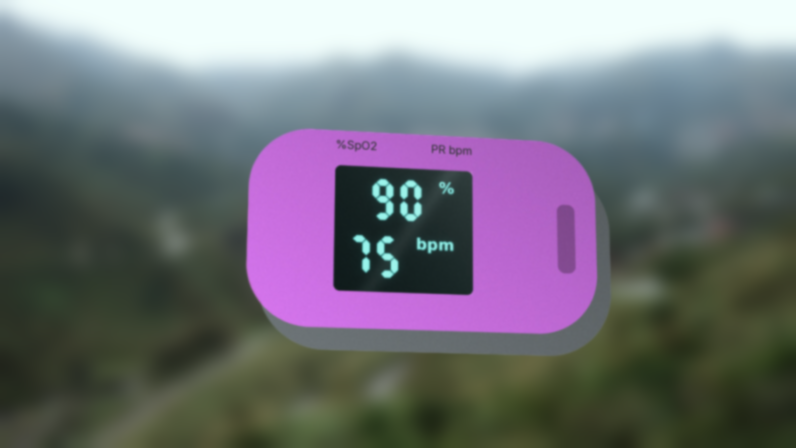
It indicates % 90
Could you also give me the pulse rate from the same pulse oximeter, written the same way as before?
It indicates bpm 75
